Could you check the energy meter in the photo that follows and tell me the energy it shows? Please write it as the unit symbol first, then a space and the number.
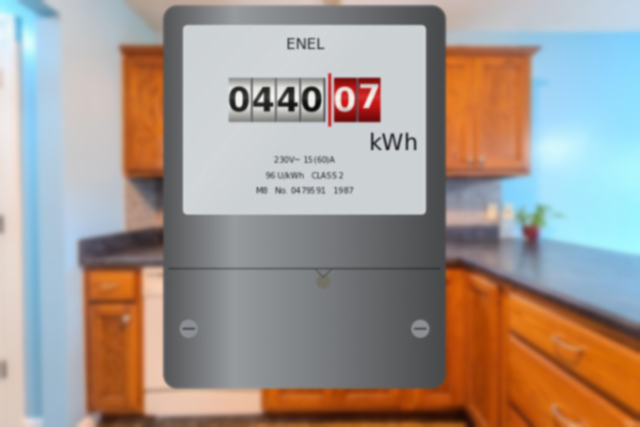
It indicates kWh 440.07
